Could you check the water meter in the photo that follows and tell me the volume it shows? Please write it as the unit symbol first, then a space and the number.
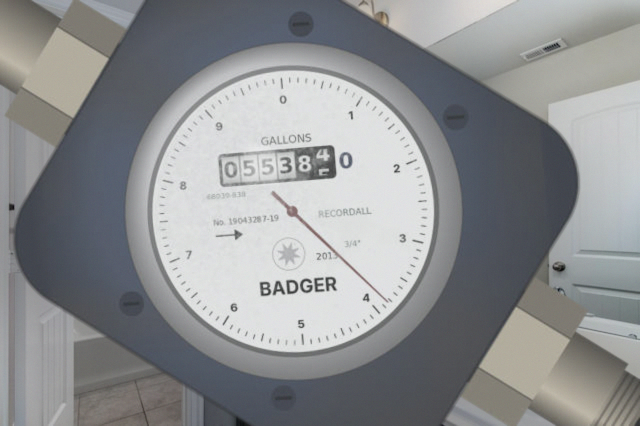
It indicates gal 553843.8
